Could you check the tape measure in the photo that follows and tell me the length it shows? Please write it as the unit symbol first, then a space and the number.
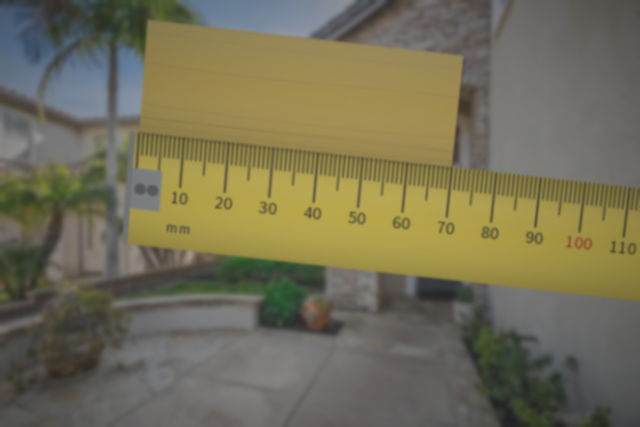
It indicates mm 70
